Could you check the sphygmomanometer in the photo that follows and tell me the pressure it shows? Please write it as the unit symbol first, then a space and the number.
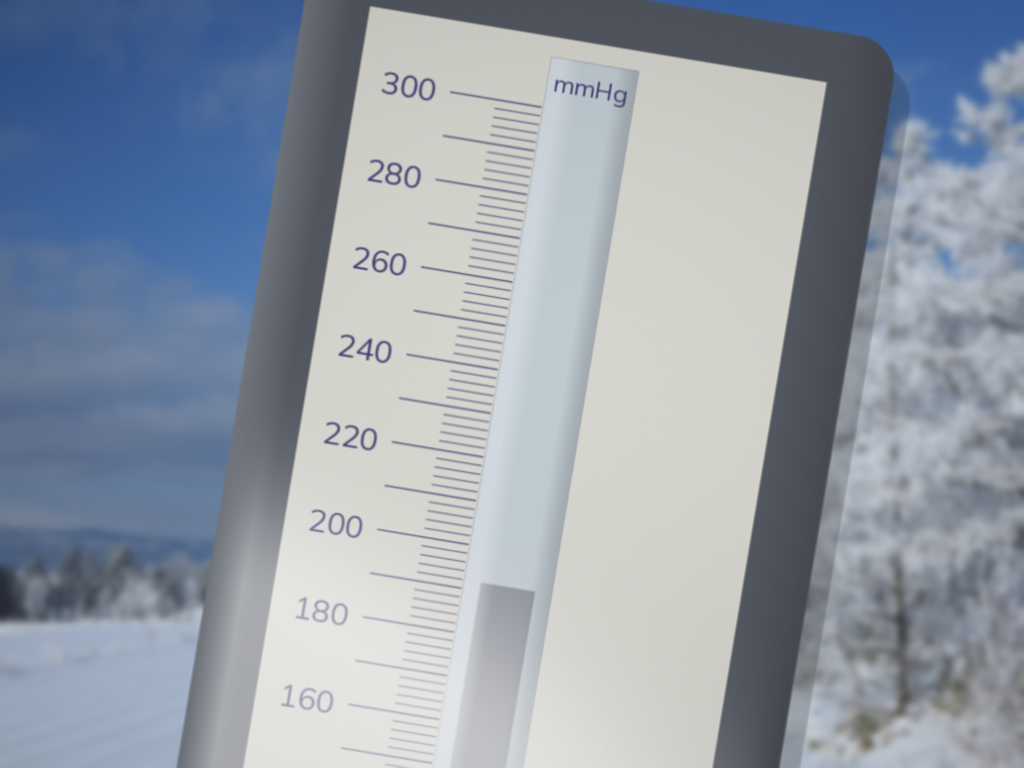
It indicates mmHg 192
